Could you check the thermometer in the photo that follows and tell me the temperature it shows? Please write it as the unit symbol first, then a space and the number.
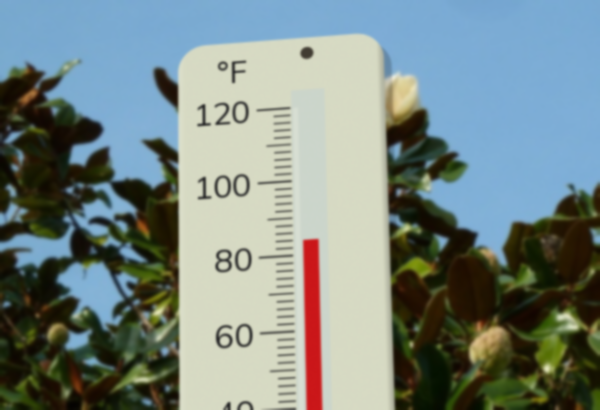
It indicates °F 84
